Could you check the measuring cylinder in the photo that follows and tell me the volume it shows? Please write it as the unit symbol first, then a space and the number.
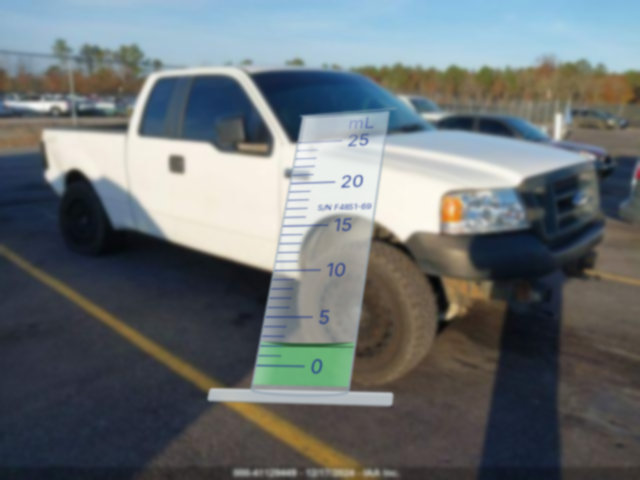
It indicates mL 2
